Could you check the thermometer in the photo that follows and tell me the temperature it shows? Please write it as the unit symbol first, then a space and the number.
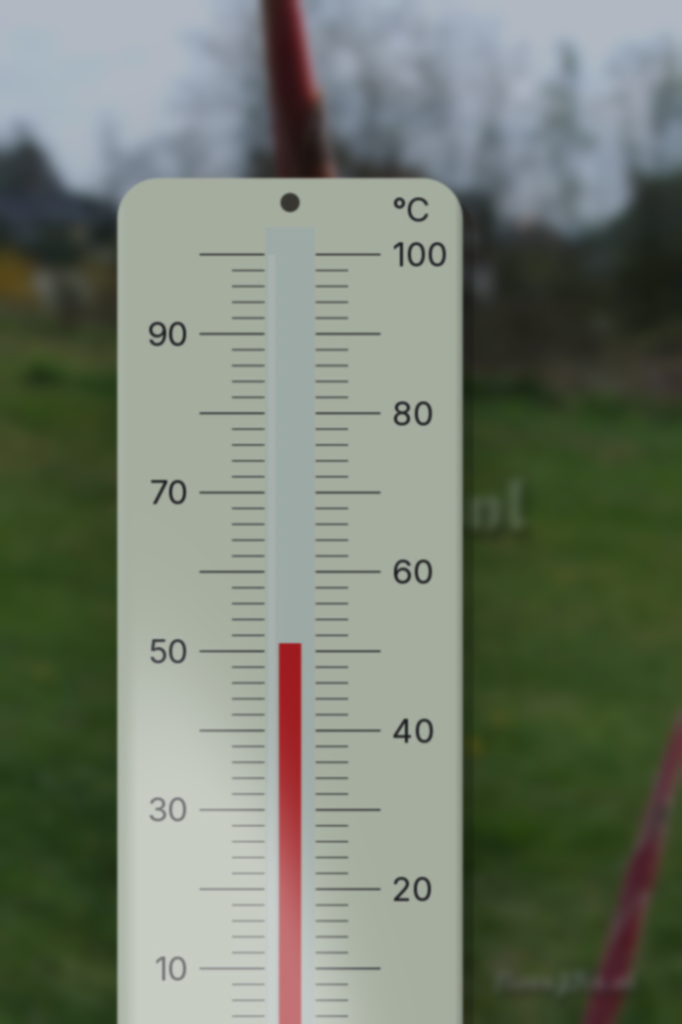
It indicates °C 51
